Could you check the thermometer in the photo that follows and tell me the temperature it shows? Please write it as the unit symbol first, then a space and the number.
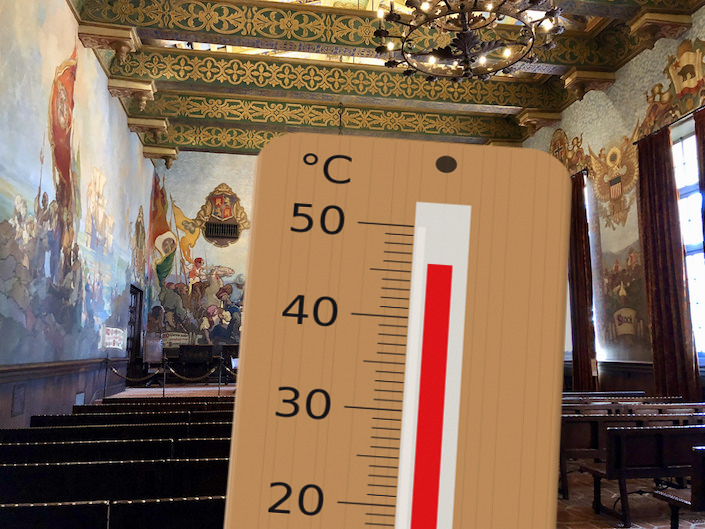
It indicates °C 46
